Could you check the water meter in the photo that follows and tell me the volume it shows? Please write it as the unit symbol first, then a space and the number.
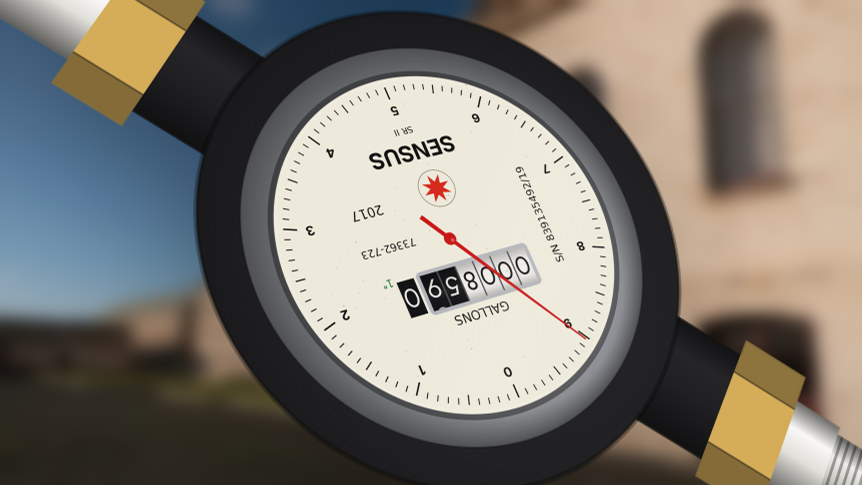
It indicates gal 8589.0
